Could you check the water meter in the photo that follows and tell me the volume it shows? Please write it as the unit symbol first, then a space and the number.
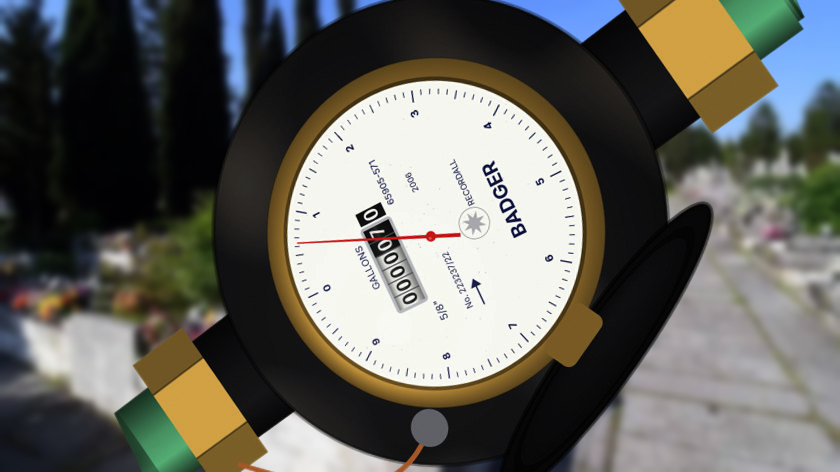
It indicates gal 70.6
